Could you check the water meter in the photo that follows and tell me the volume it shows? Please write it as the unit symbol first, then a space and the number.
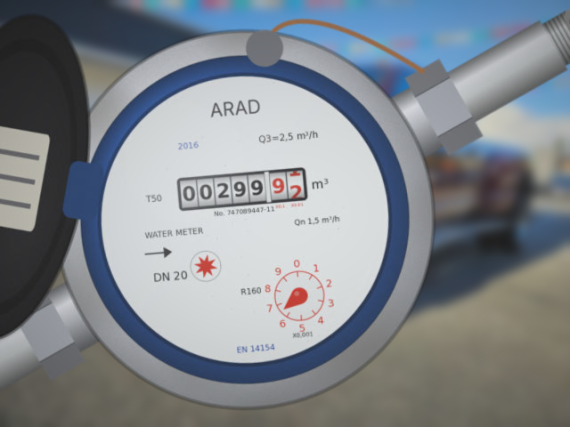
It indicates m³ 299.916
